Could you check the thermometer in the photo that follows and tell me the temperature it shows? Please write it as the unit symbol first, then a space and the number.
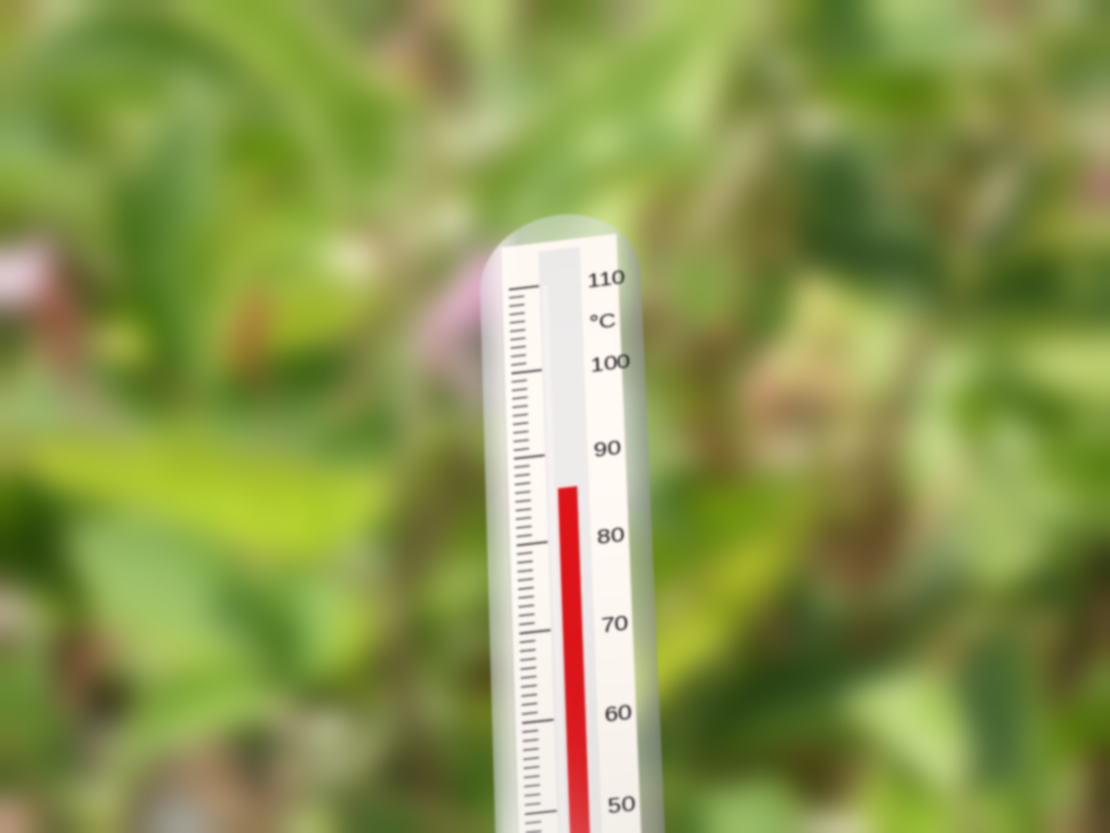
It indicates °C 86
